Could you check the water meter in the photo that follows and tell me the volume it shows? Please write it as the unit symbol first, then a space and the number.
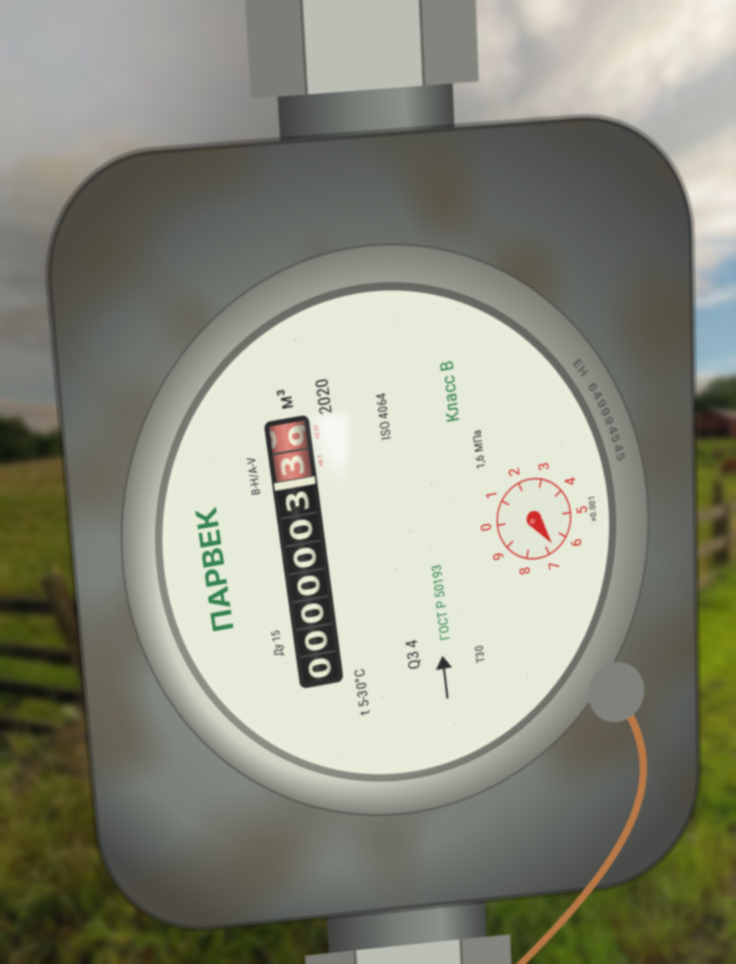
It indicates m³ 3.386
